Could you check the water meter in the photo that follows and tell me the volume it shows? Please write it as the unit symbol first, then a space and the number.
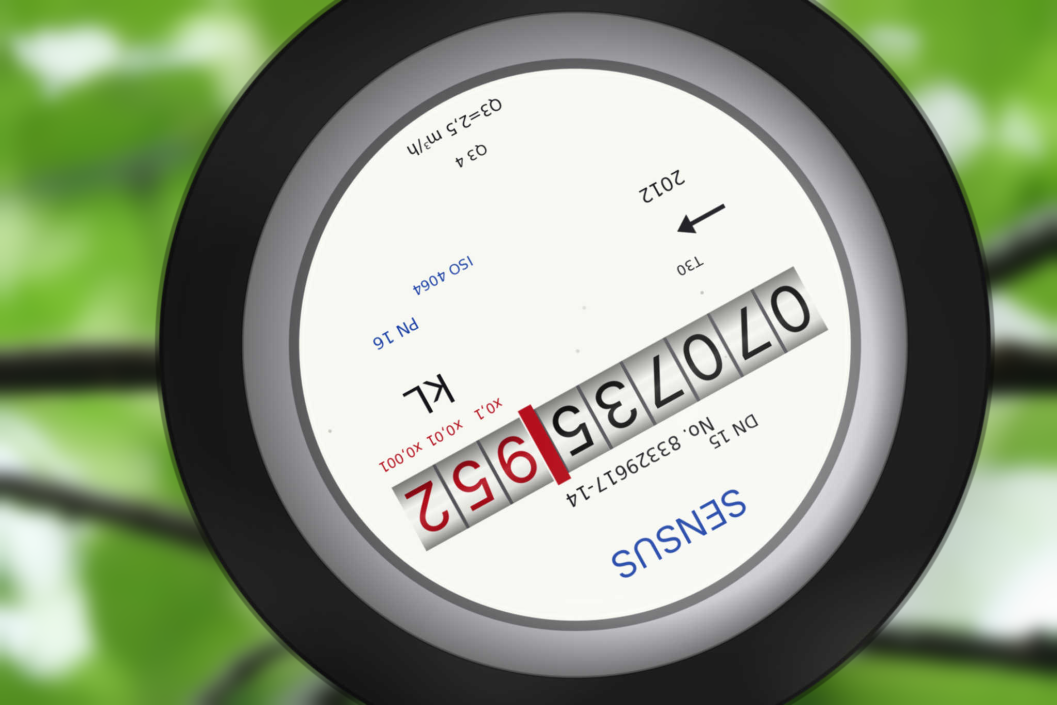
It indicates kL 70735.952
